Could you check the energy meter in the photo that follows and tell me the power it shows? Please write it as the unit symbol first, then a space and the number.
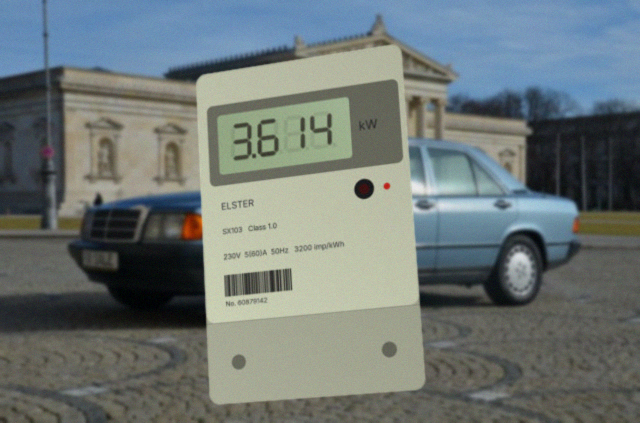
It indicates kW 3.614
